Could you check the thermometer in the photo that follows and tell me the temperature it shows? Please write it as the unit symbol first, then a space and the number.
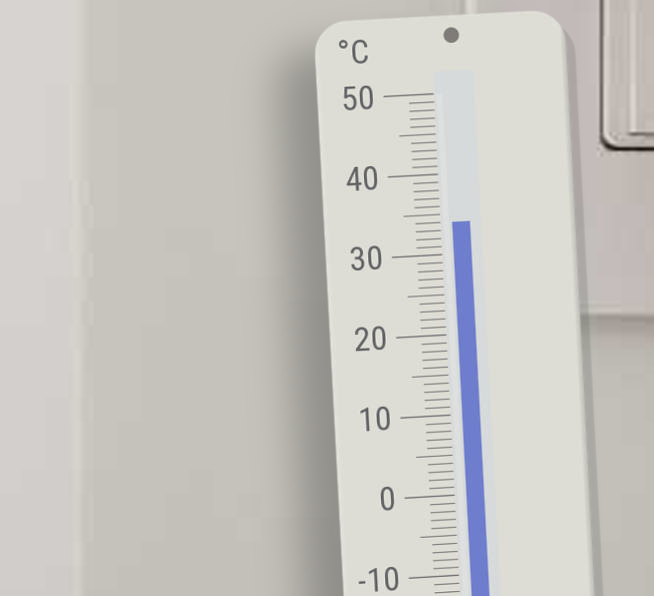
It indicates °C 34
